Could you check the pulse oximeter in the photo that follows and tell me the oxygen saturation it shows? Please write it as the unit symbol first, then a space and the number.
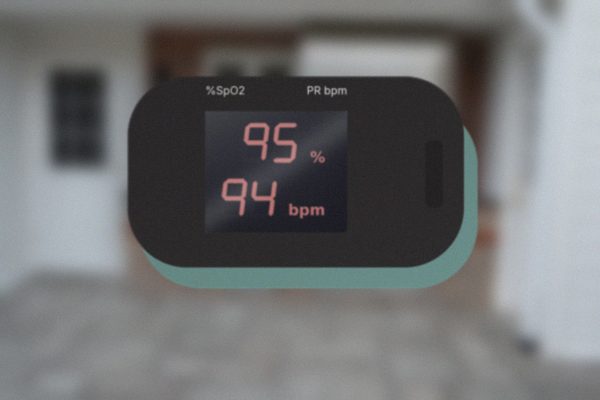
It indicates % 95
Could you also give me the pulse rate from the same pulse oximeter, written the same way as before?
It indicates bpm 94
